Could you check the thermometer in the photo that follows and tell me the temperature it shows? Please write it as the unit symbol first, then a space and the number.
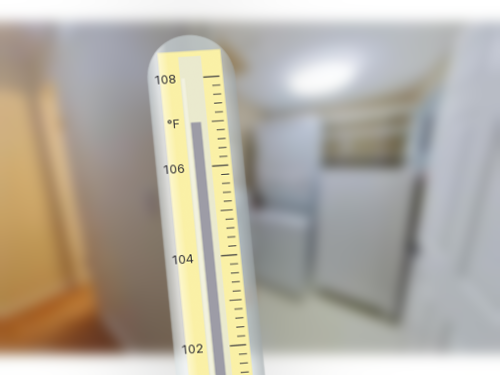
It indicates °F 107
